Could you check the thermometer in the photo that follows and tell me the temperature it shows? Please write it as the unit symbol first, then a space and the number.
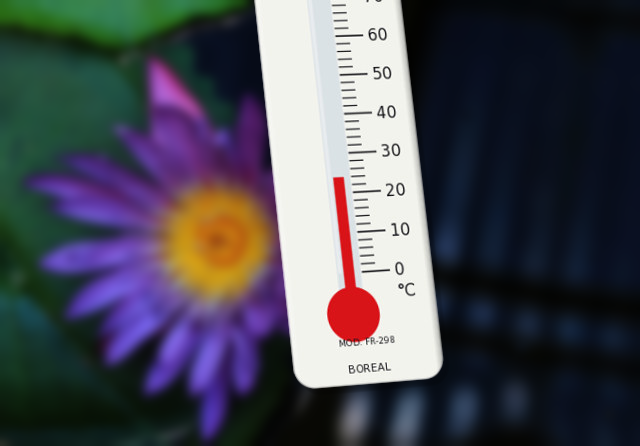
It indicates °C 24
